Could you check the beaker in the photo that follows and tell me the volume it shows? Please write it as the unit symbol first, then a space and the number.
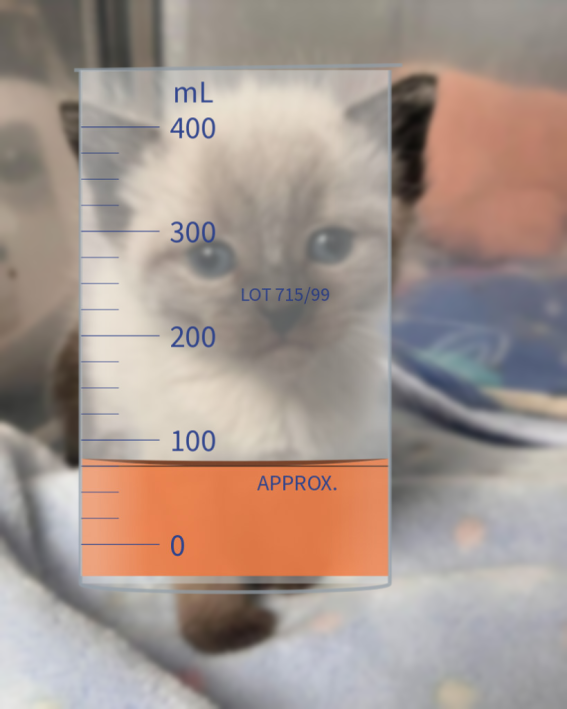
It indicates mL 75
